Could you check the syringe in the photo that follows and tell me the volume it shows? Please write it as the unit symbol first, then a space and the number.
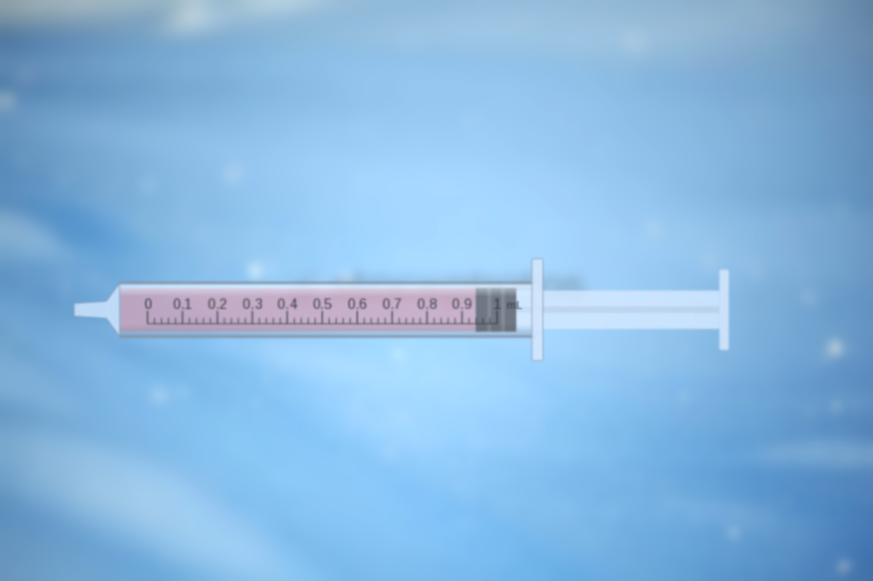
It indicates mL 0.94
